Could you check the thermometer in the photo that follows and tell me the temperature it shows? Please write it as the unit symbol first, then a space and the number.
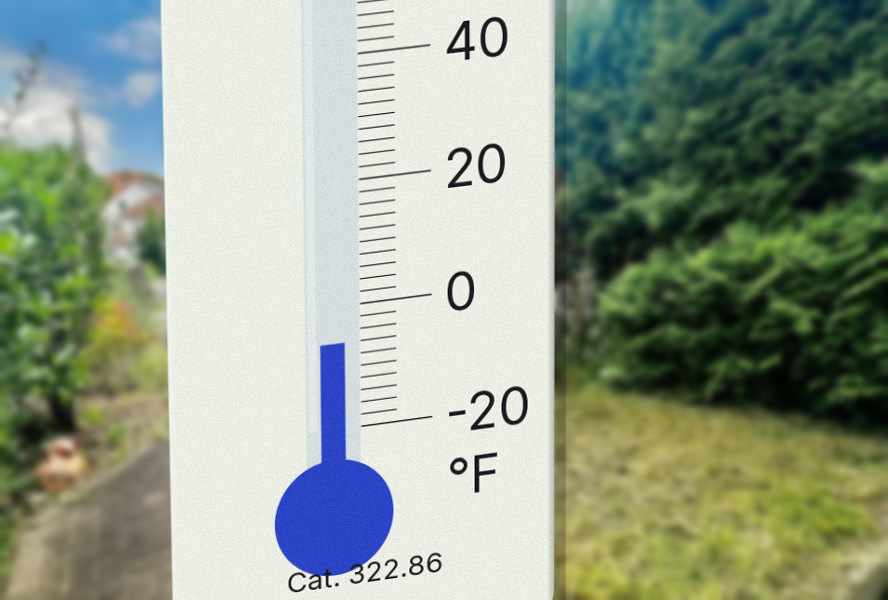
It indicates °F -6
